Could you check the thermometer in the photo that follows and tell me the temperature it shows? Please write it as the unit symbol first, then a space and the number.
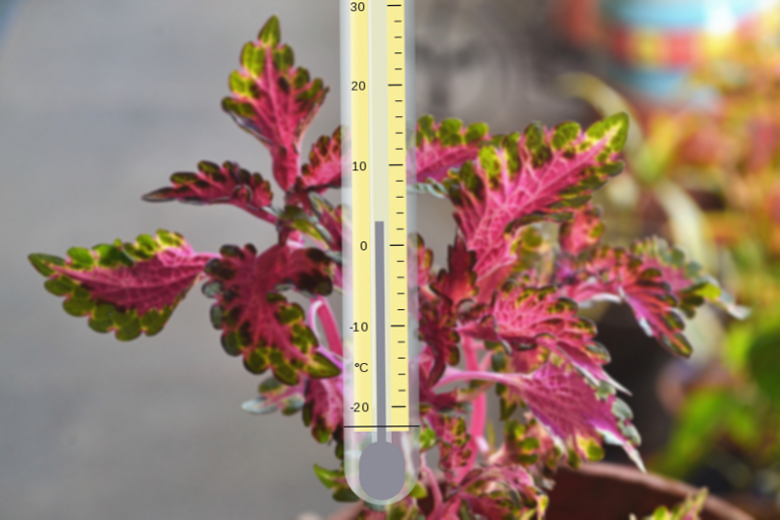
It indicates °C 3
